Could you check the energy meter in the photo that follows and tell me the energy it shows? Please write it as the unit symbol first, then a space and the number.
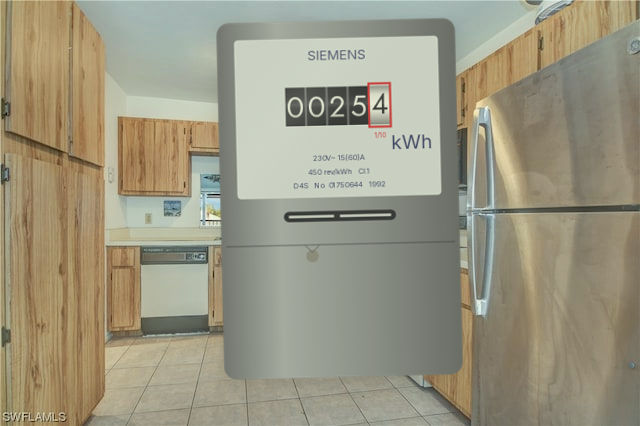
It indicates kWh 25.4
